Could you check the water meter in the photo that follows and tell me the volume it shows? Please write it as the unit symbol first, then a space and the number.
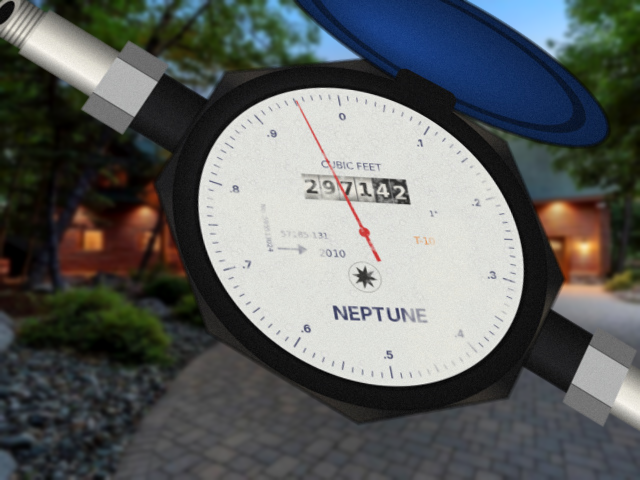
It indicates ft³ 297141.95
